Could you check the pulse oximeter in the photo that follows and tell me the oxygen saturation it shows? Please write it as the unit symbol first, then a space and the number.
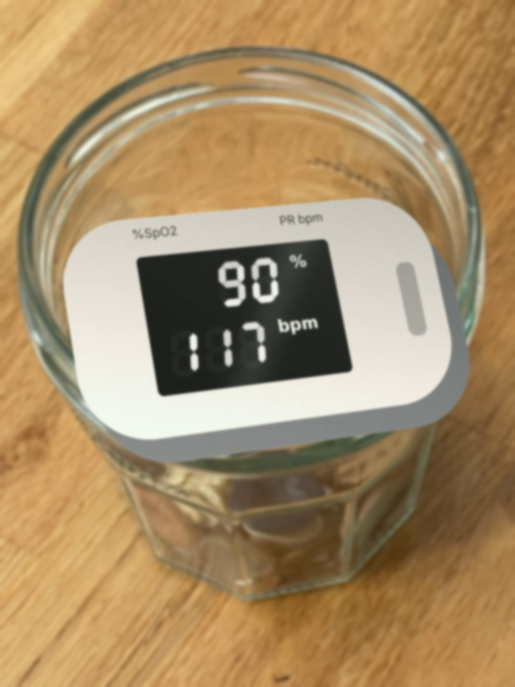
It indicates % 90
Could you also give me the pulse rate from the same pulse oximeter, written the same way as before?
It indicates bpm 117
